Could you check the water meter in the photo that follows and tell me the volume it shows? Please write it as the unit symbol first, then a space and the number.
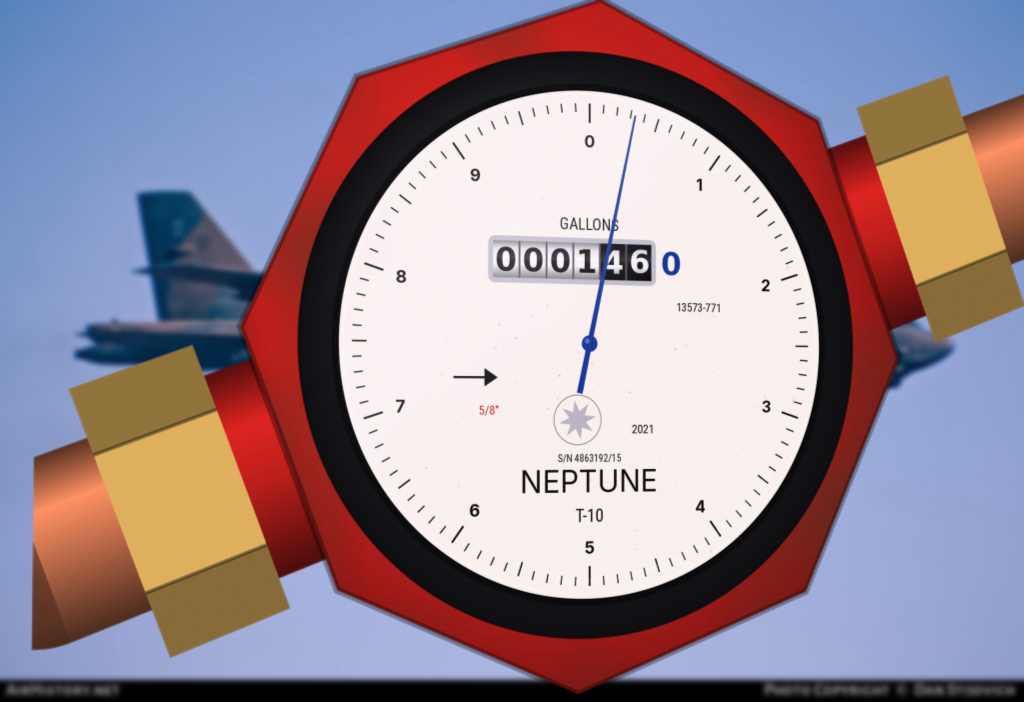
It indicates gal 1460.3
